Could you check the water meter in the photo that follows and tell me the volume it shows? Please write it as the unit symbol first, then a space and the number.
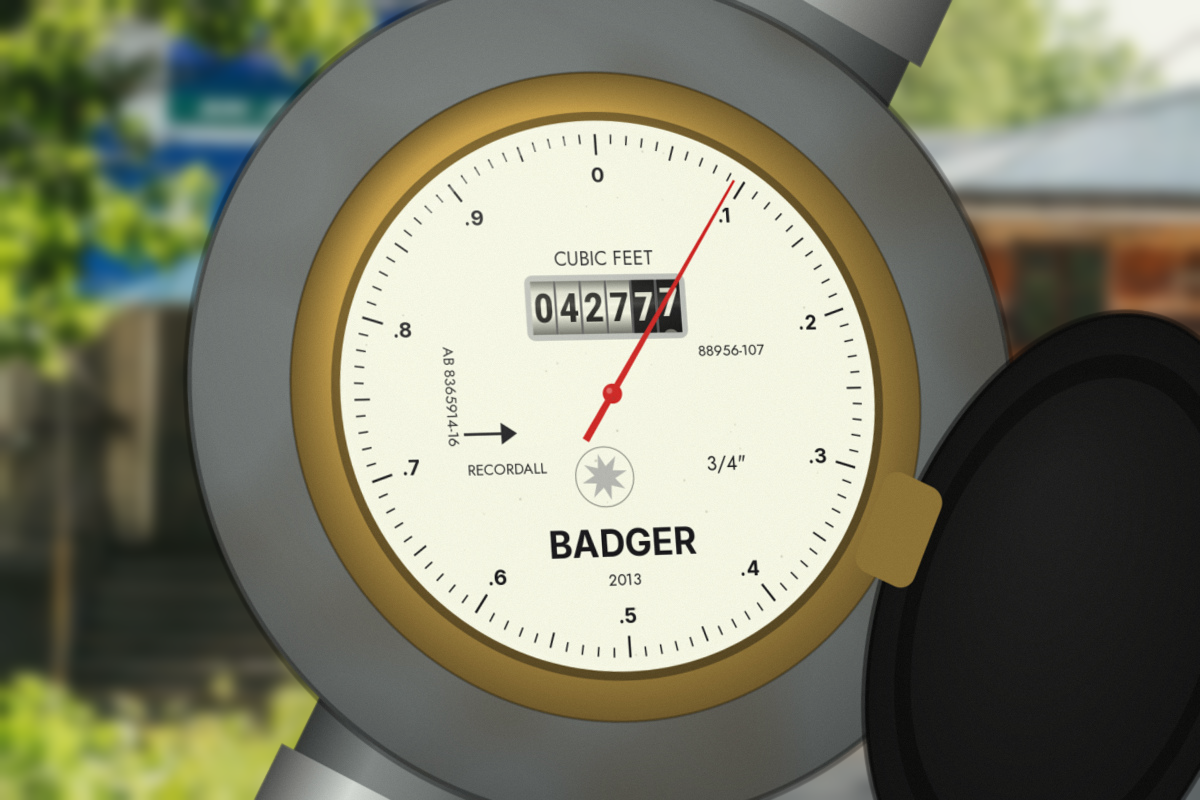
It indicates ft³ 42777.09
